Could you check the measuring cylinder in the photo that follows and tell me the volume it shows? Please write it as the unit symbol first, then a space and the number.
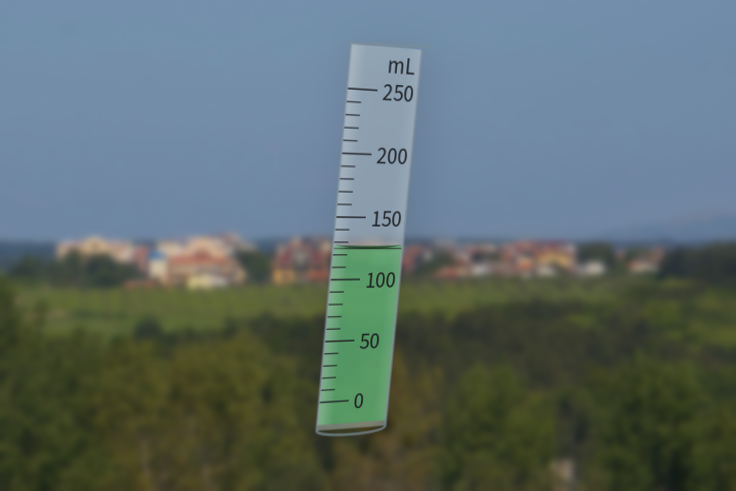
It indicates mL 125
